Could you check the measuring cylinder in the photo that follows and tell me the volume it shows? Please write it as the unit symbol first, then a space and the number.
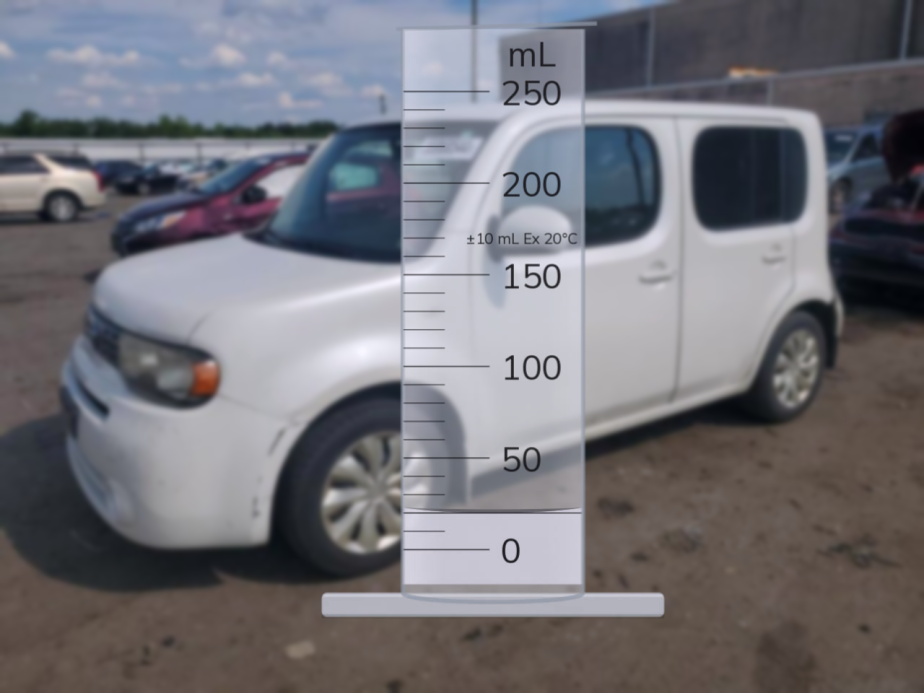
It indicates mL 20
